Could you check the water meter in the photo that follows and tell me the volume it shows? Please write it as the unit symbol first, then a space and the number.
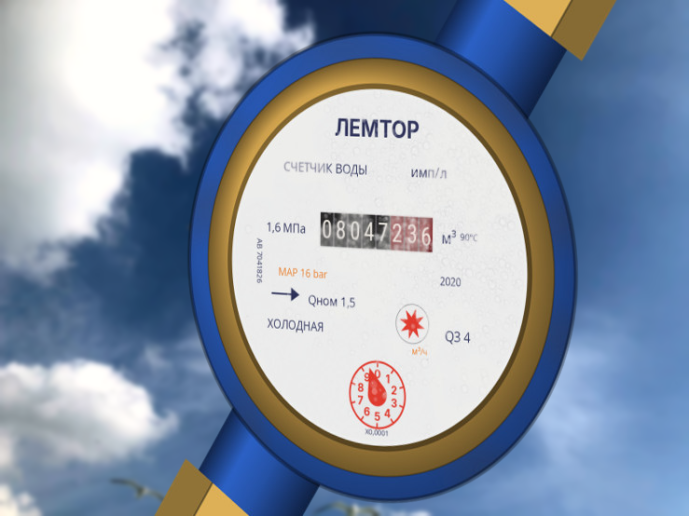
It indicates m³ 8047.2359
